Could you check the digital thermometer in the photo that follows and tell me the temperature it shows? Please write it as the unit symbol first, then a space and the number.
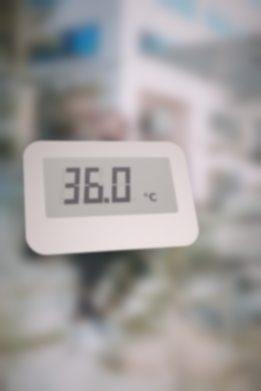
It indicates °C 36.0
